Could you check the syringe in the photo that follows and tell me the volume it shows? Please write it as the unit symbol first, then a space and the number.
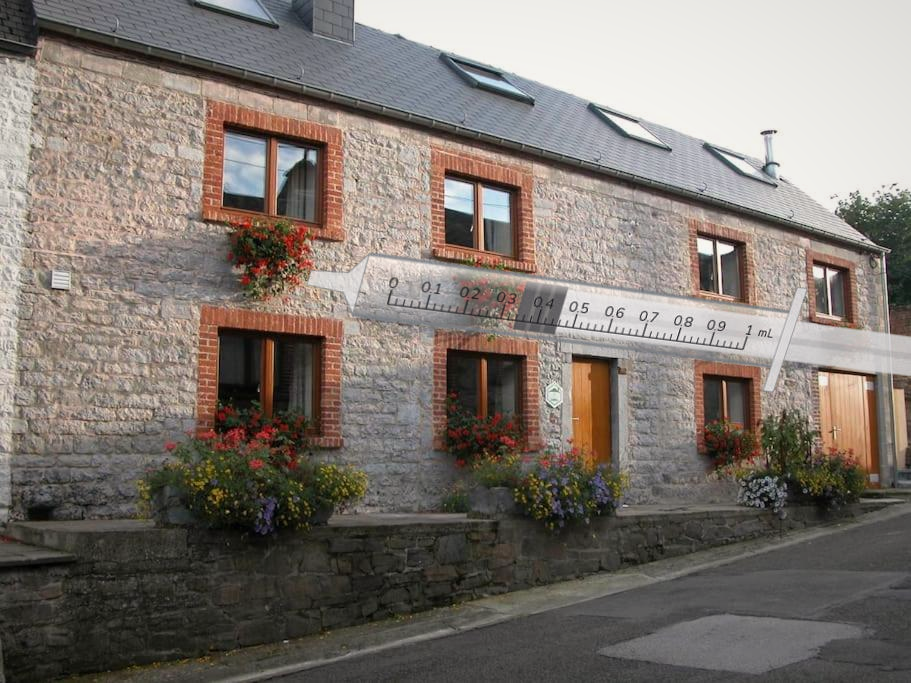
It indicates mL 0.34
